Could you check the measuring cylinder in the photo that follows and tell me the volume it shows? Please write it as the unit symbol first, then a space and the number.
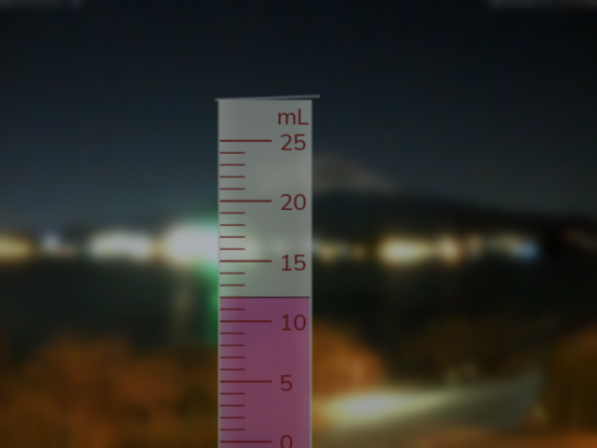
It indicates mL 12
